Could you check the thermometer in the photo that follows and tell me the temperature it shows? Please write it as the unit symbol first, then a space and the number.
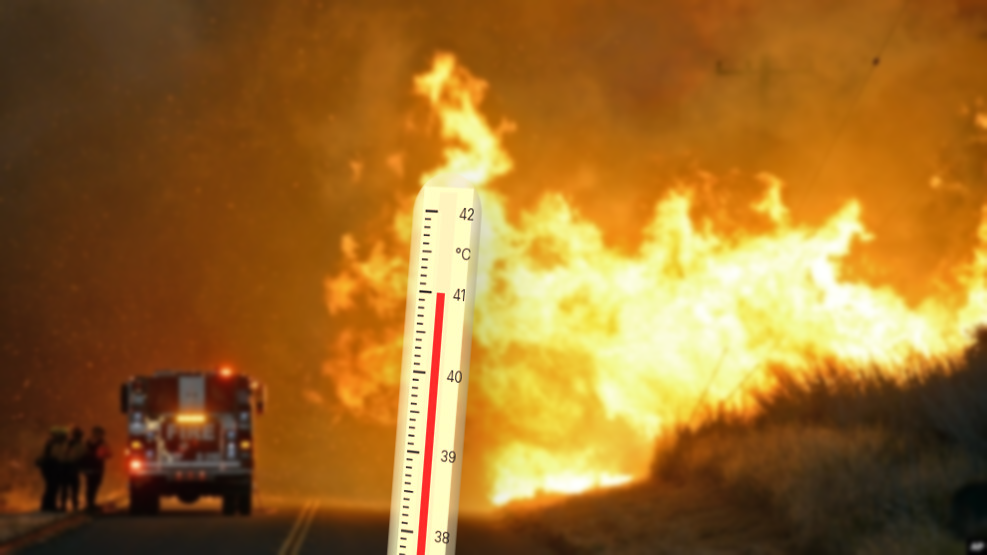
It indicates °C 41
